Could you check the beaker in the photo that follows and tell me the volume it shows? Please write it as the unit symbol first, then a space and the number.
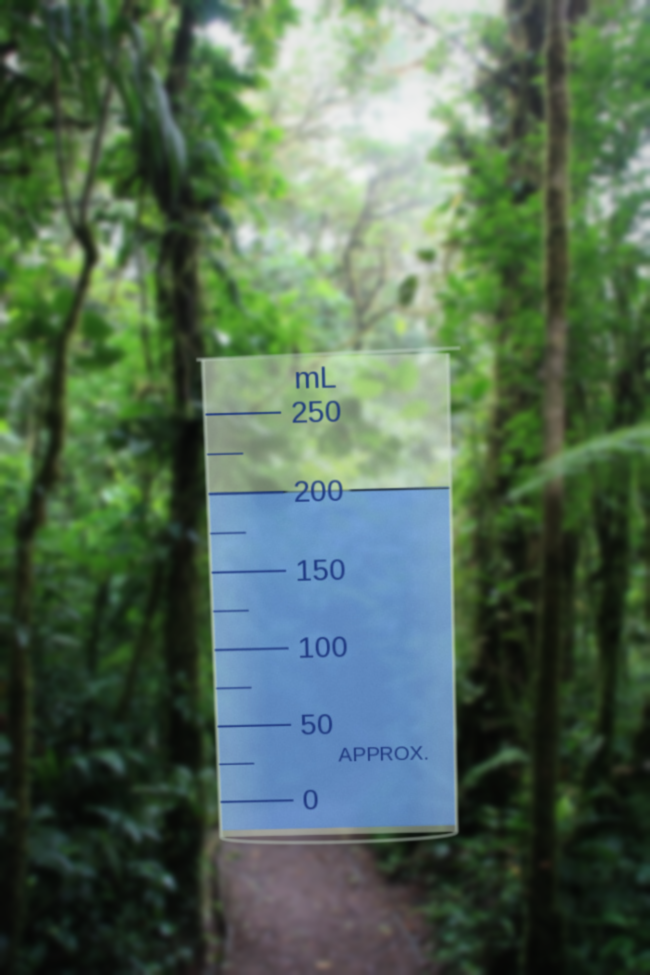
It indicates mL 200
